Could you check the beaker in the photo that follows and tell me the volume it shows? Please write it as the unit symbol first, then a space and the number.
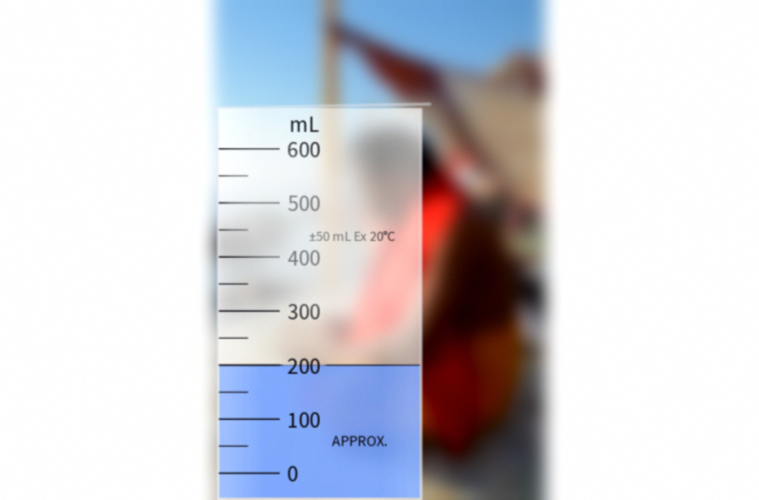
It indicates mL 200
